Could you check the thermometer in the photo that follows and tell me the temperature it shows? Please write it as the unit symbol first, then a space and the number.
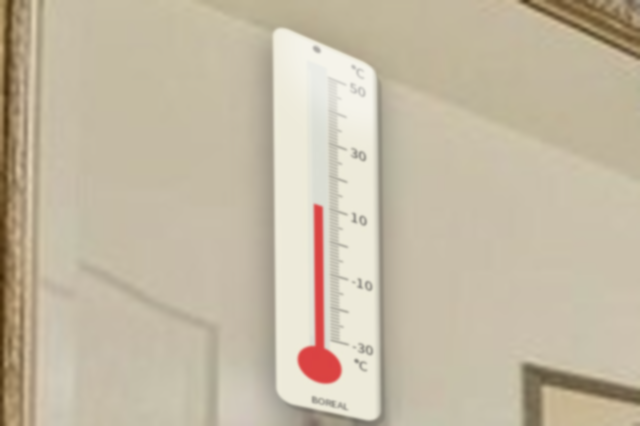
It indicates °C 10
